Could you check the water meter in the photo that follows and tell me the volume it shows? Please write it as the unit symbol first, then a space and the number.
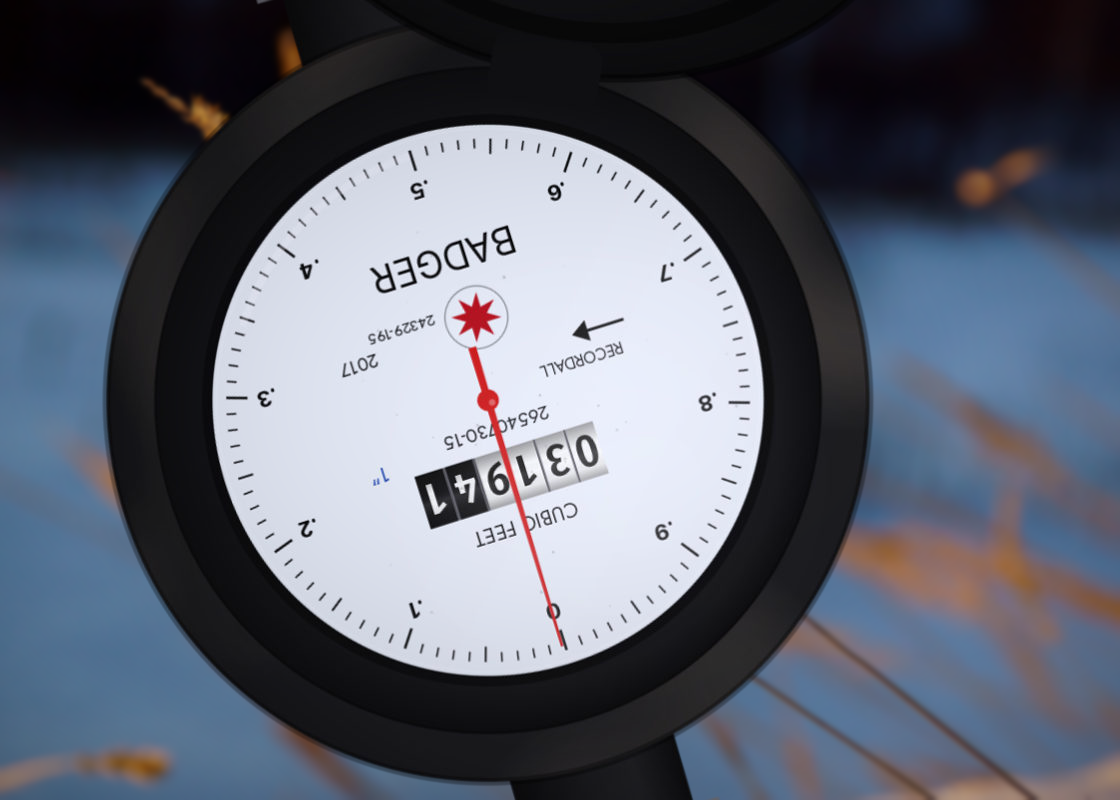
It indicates ft³ 31941.00
